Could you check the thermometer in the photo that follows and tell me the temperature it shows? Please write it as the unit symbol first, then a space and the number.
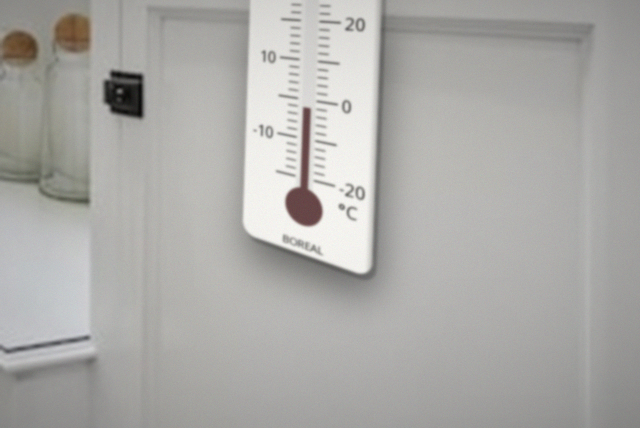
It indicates °C -2
